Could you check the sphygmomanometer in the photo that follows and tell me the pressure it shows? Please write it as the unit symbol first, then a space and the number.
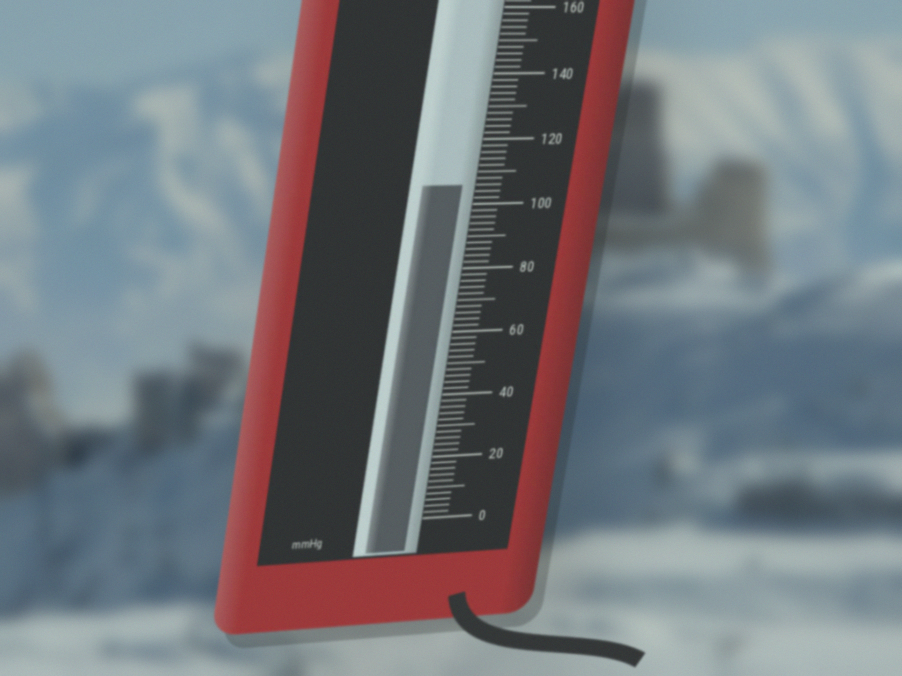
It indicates mmHg 106
